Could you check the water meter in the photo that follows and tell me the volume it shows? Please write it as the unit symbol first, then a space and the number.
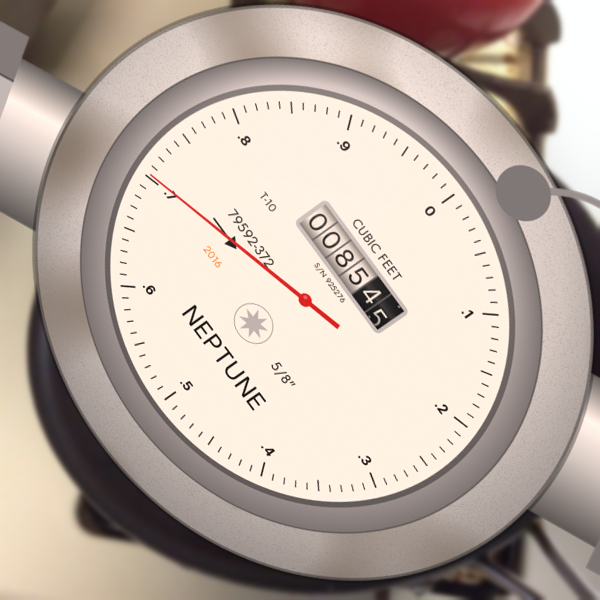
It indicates ft³ 8544.70
